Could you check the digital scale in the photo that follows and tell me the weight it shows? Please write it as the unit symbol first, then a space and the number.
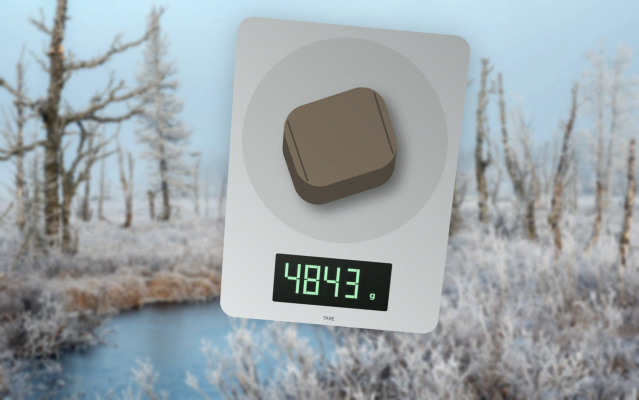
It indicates g 4843
